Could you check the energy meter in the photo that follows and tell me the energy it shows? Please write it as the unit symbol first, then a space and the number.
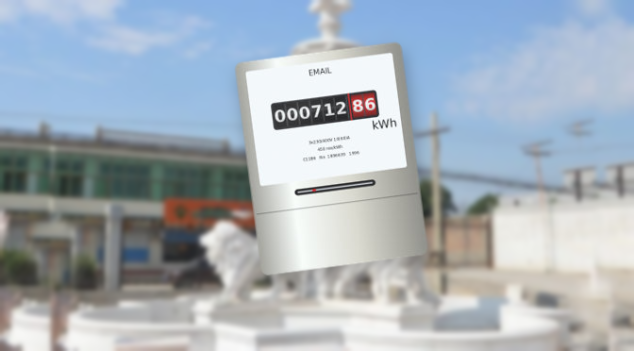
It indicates kWh 712.86
